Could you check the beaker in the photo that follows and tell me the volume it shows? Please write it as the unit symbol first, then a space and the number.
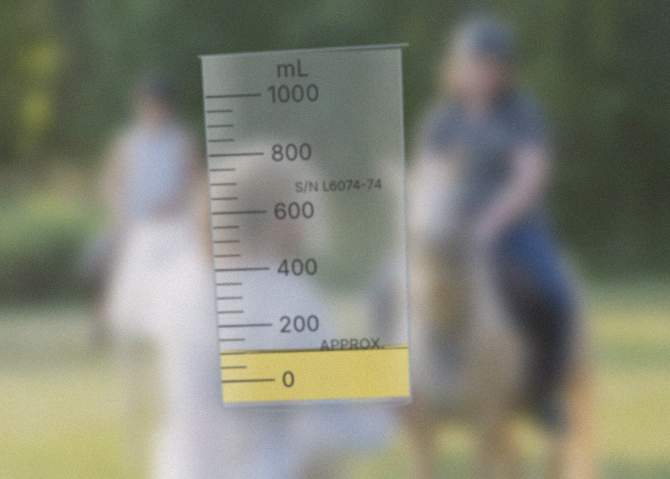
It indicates mL 100
